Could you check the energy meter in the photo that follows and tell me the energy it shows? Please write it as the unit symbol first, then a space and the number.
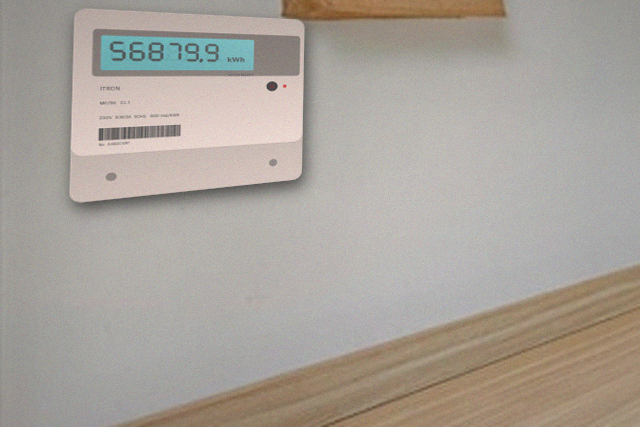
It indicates kWh 56879.9
